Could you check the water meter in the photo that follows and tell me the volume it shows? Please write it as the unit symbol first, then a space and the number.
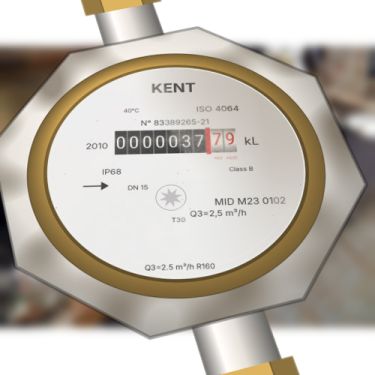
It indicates kL 37.79
